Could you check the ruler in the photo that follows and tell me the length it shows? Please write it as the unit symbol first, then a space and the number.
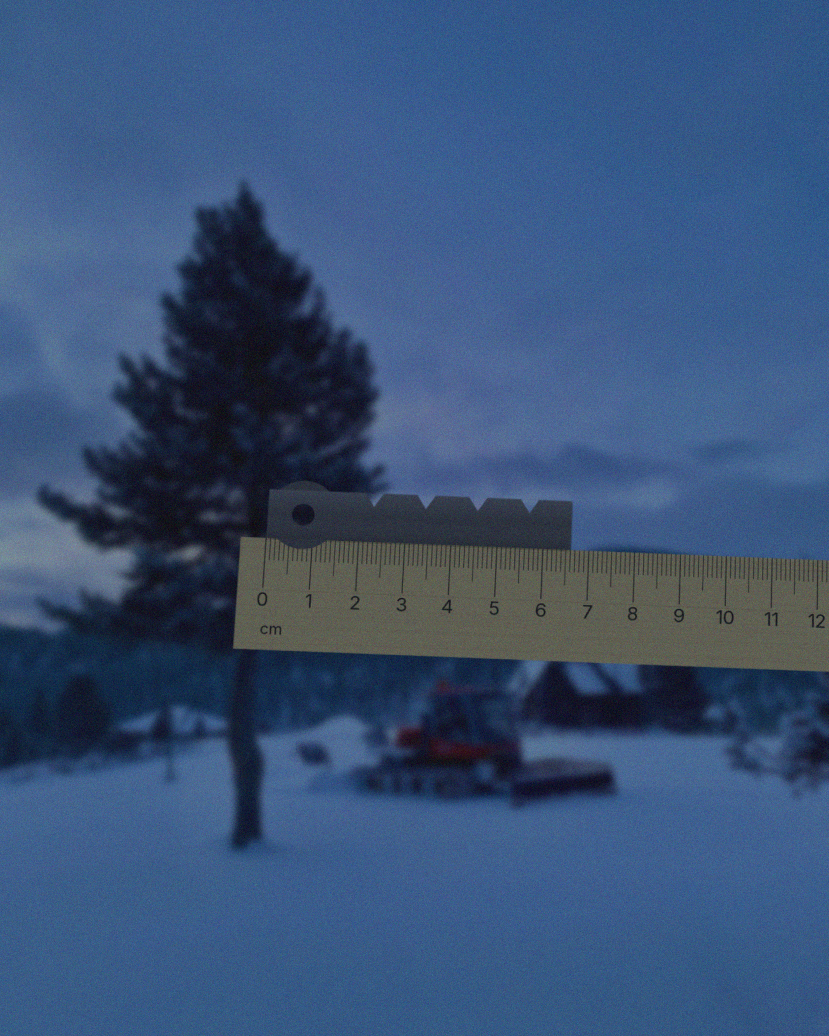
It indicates cm 6.6
